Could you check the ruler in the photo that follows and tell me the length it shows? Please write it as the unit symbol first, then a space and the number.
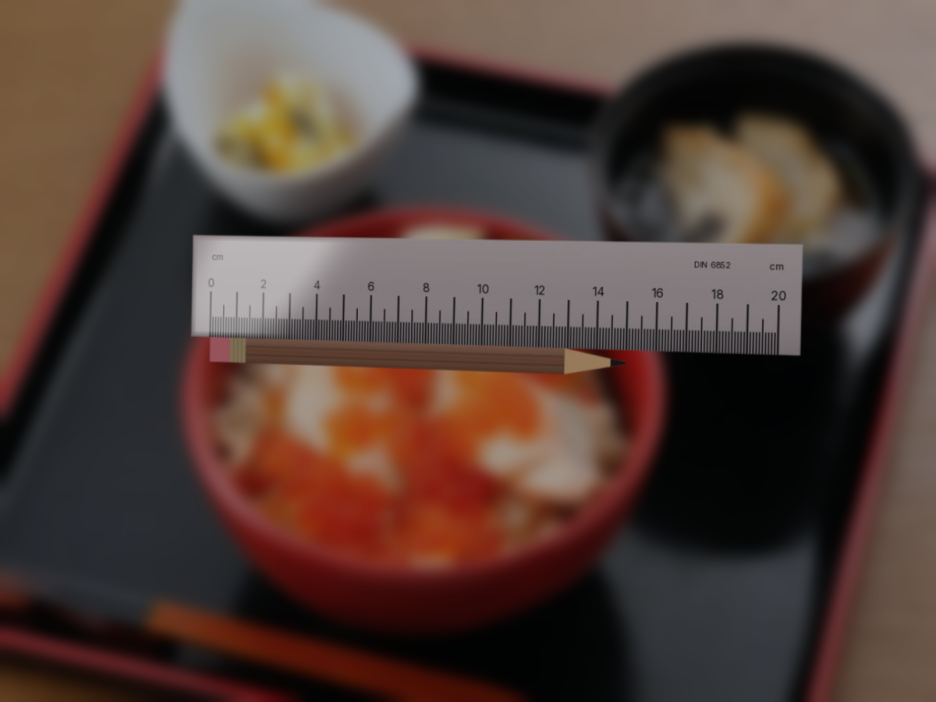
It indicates cm 15
